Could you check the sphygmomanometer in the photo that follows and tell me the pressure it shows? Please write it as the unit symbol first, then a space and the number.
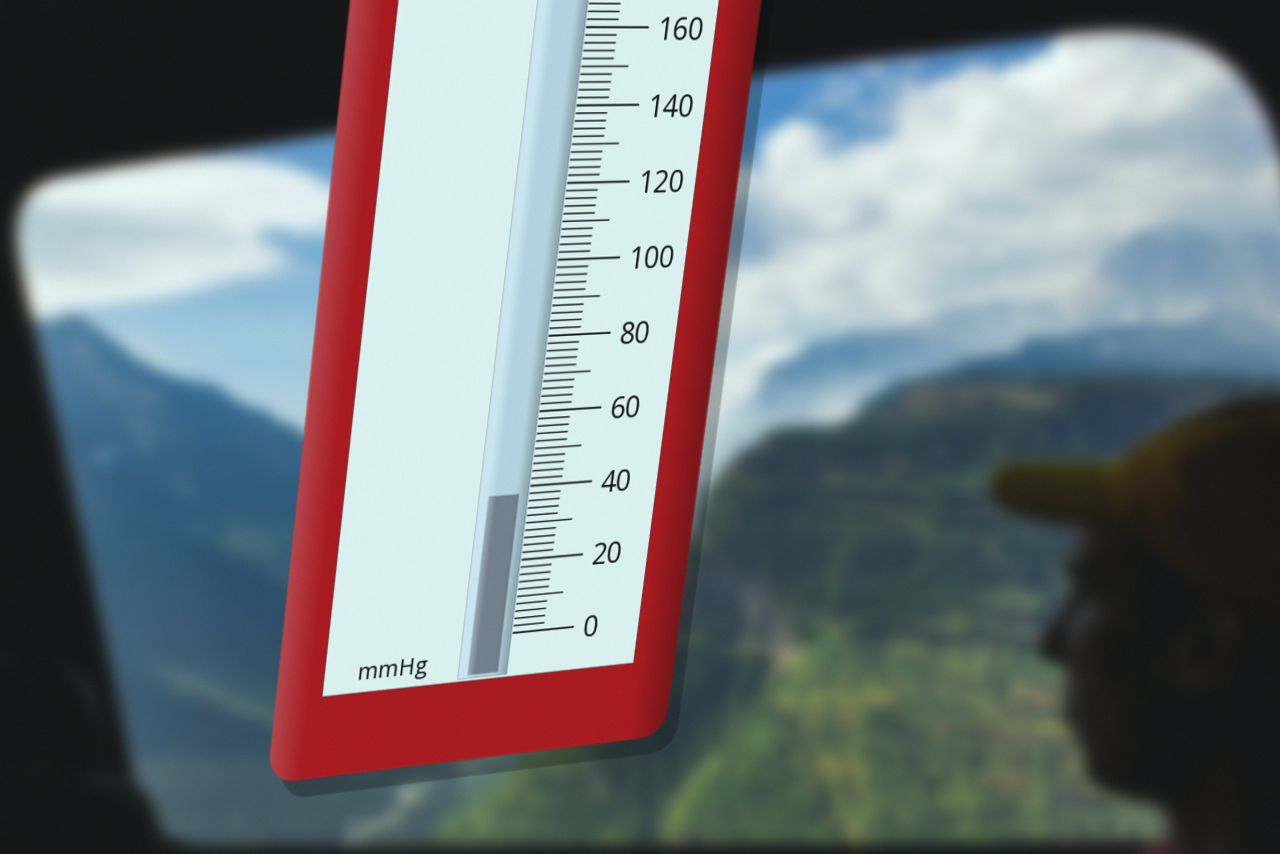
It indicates mmHg 38
